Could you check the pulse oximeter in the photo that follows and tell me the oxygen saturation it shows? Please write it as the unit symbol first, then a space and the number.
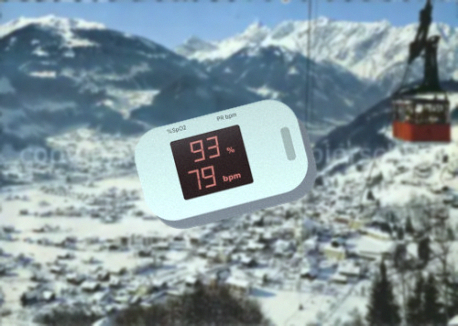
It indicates % 93
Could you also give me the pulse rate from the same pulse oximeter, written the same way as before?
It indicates bpm 79
